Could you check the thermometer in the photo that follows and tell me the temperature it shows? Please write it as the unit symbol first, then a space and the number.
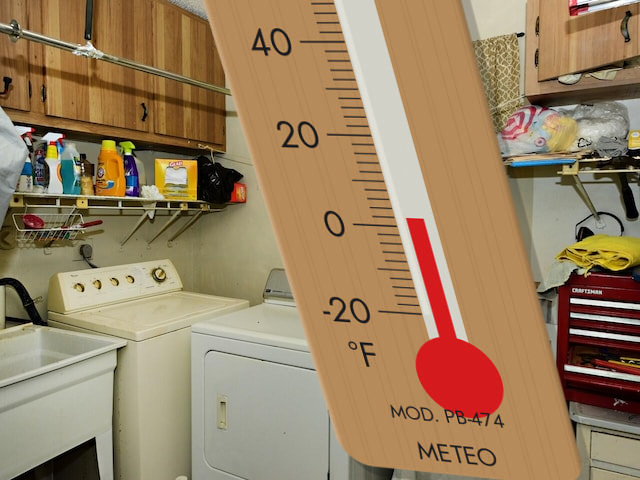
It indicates °F 2
